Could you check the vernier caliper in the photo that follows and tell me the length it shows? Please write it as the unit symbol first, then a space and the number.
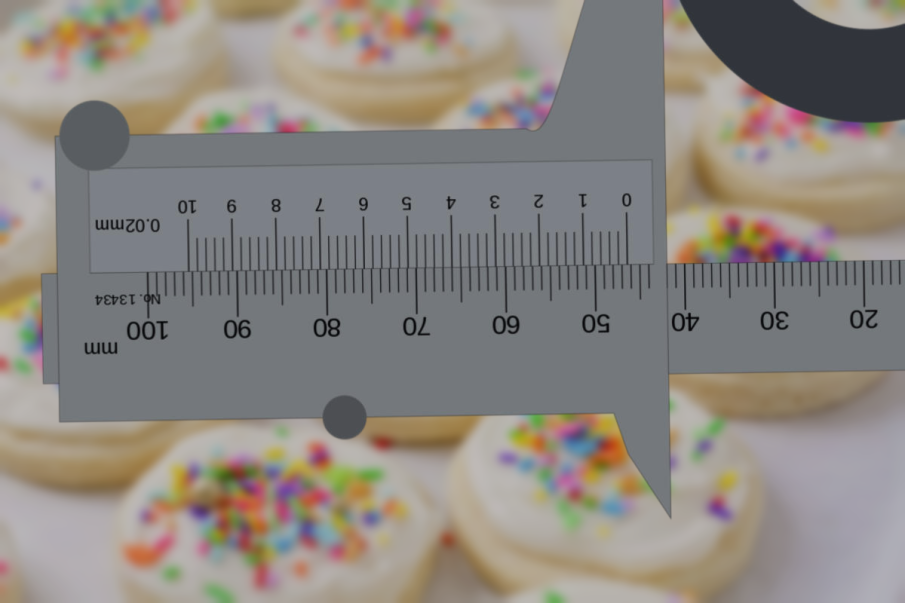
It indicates mm 46.4
